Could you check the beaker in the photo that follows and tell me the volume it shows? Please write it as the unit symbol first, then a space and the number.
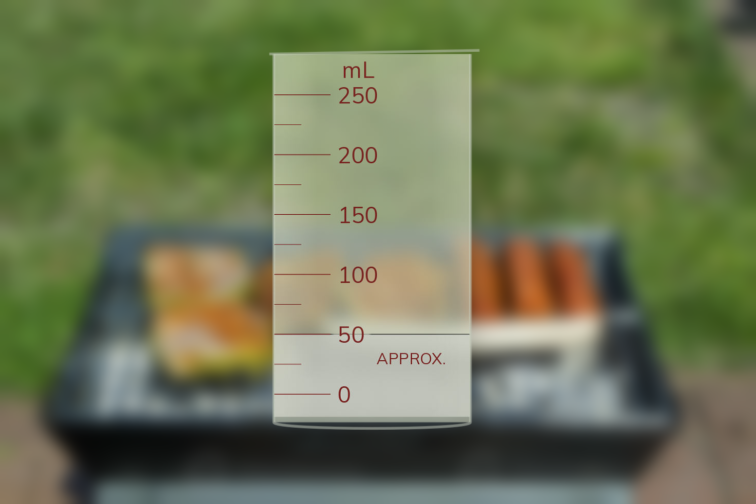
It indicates mL 50
